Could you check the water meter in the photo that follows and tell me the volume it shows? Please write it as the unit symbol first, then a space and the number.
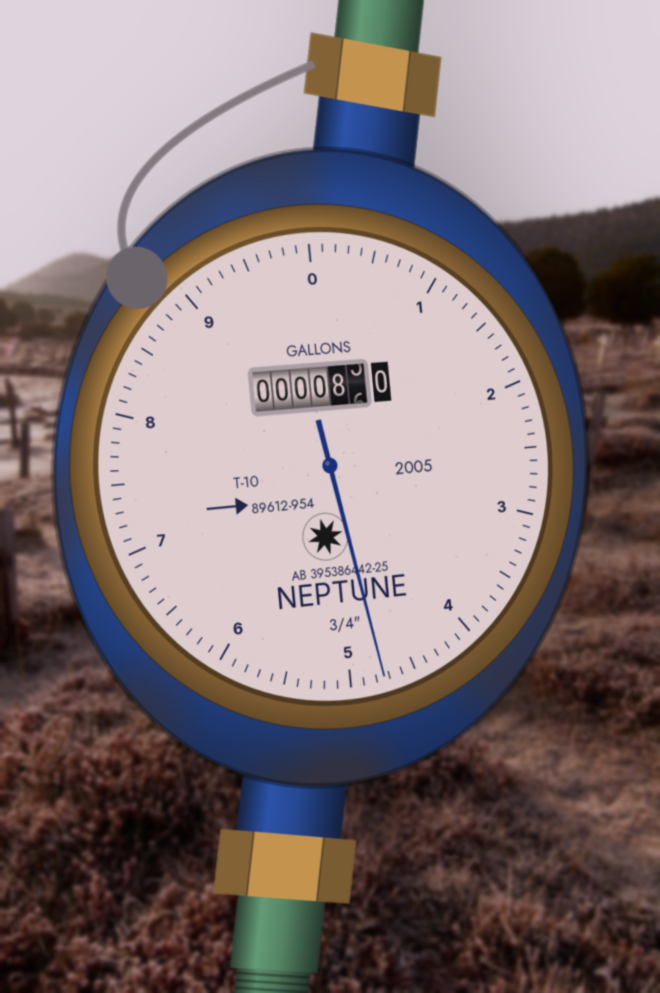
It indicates gal 854.7
